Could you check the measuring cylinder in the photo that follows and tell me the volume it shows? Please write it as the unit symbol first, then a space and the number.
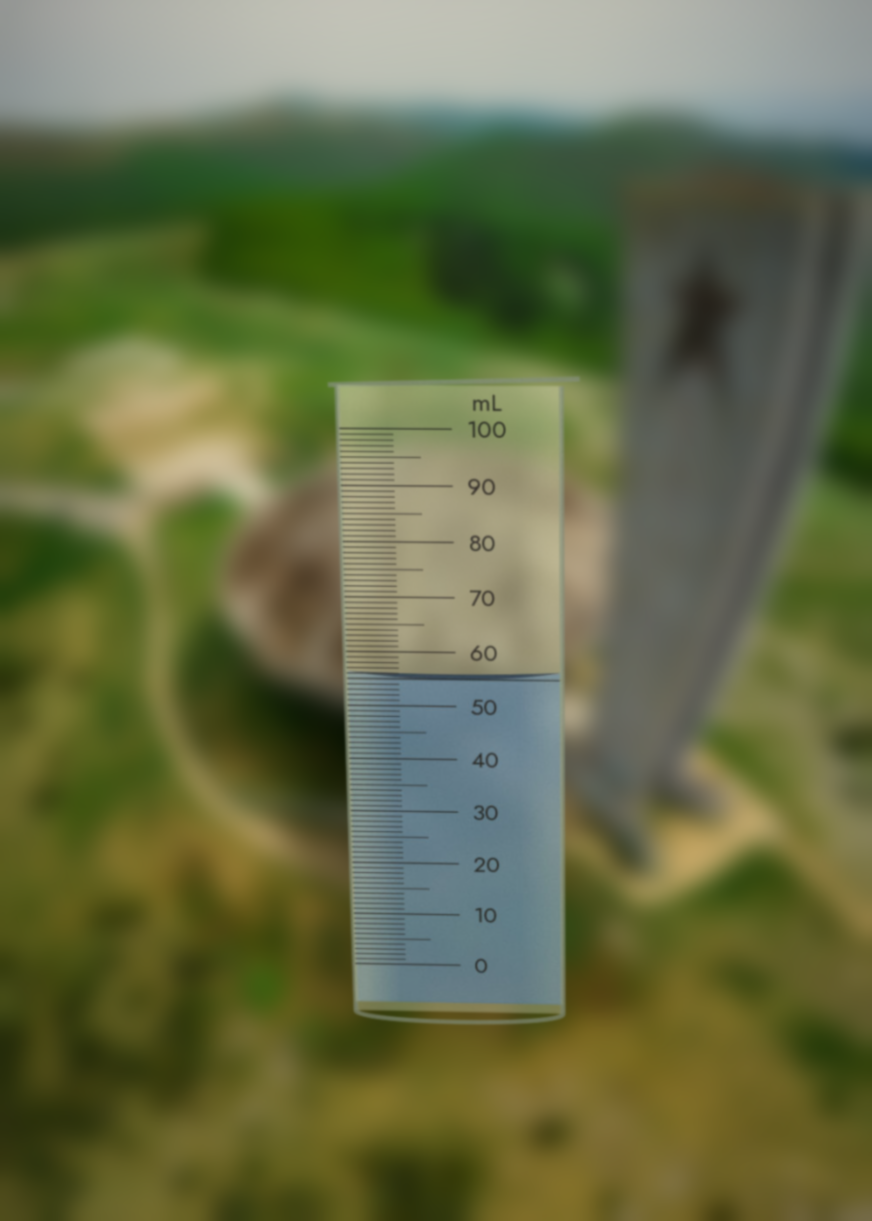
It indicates mL 55
